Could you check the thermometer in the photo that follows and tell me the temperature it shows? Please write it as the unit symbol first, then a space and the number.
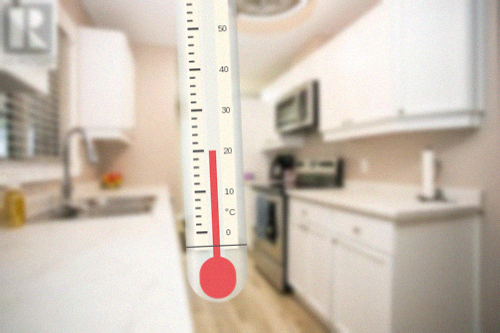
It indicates °C 20
